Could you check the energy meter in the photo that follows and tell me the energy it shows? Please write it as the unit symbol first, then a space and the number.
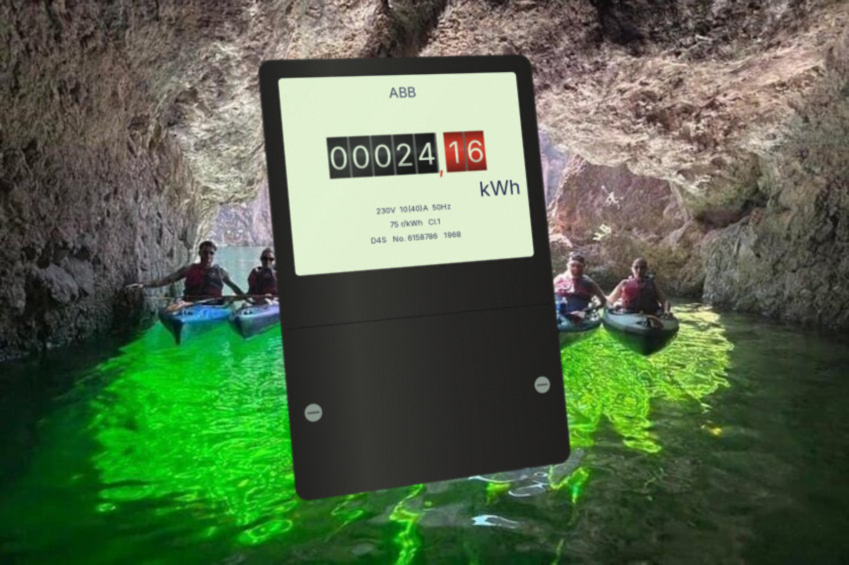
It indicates kWh 24.16
